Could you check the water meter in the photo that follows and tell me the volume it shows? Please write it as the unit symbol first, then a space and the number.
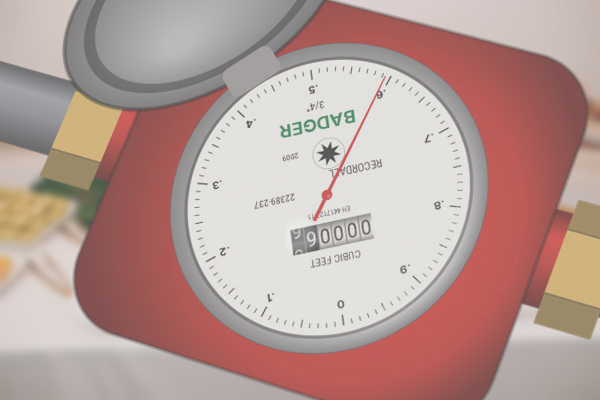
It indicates ft³ 65.59
